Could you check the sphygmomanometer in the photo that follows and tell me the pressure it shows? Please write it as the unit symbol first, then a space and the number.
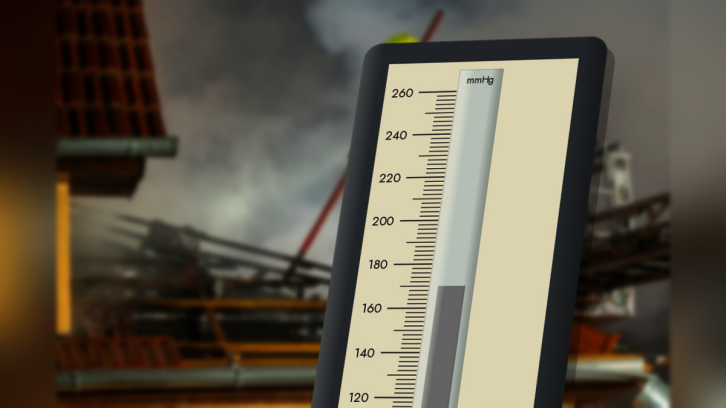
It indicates mmHg 170
